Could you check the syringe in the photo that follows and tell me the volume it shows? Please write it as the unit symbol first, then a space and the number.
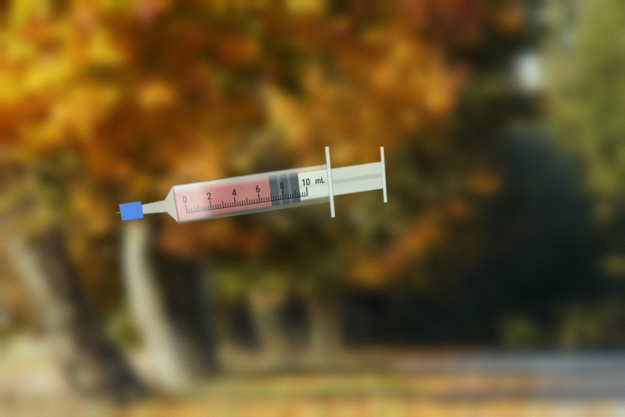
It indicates mL 7
